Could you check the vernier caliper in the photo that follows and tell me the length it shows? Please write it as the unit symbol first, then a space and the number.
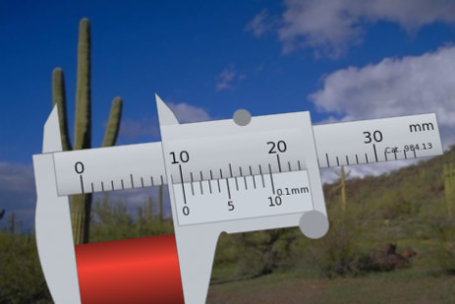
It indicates mm 10.0
